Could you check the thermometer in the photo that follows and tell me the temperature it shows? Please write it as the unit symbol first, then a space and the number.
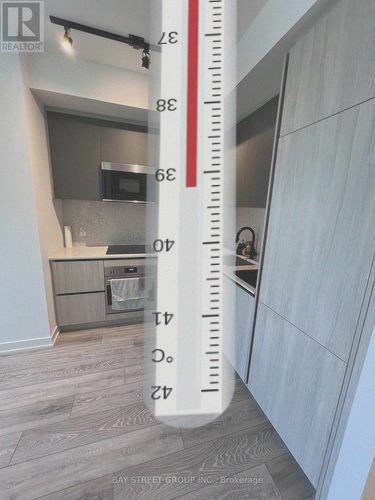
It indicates °C 39.2
